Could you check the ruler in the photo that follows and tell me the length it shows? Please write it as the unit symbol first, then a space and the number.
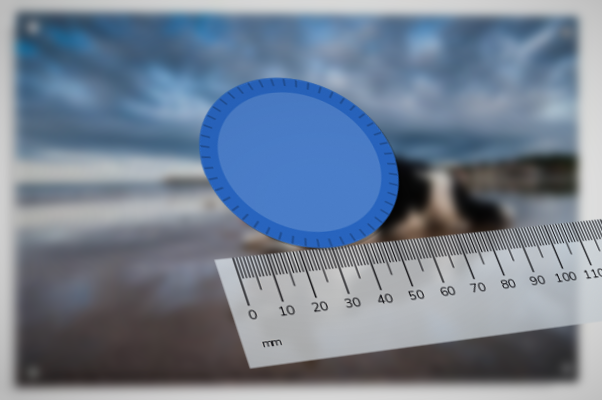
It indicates mm 60
